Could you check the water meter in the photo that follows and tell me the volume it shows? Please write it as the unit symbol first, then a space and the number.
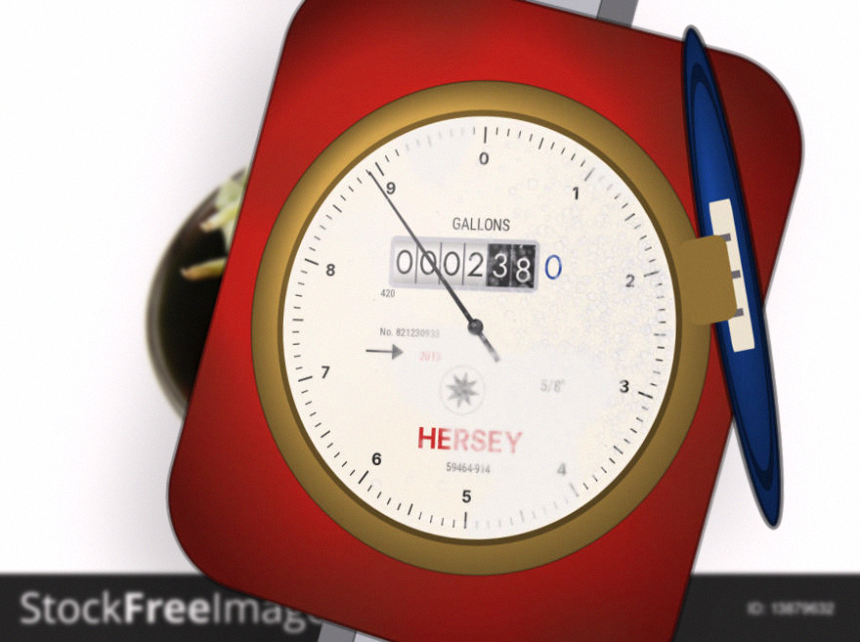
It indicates gal 2378.9
